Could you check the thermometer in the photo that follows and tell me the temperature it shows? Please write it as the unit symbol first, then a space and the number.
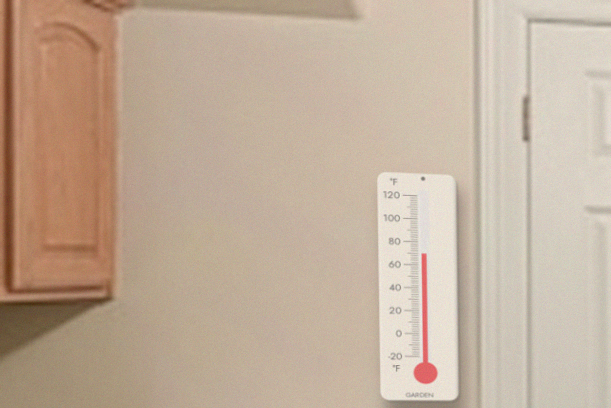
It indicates °F 70
